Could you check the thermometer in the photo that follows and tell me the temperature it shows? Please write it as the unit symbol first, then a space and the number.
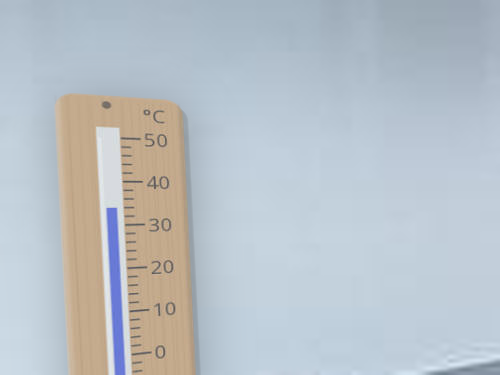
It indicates °C 34
